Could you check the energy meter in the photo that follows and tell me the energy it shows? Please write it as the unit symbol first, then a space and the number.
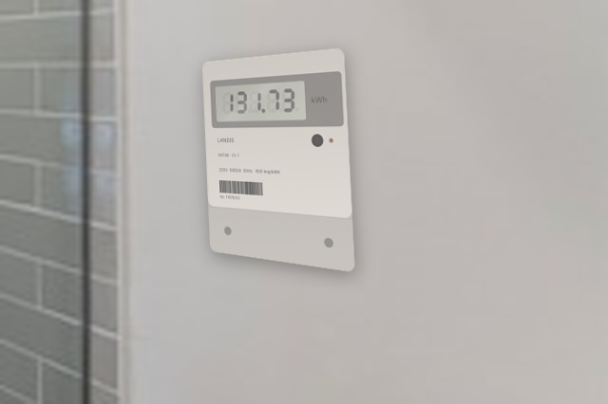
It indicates kWh 131.73
